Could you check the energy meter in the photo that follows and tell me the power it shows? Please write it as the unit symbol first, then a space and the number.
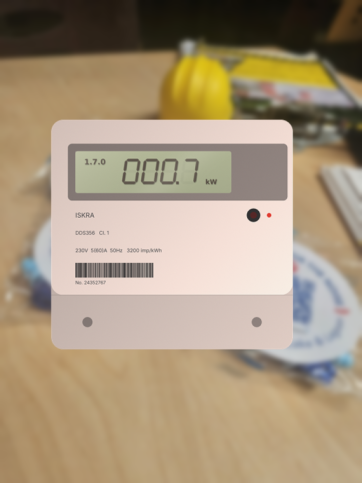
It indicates kW 0.7
